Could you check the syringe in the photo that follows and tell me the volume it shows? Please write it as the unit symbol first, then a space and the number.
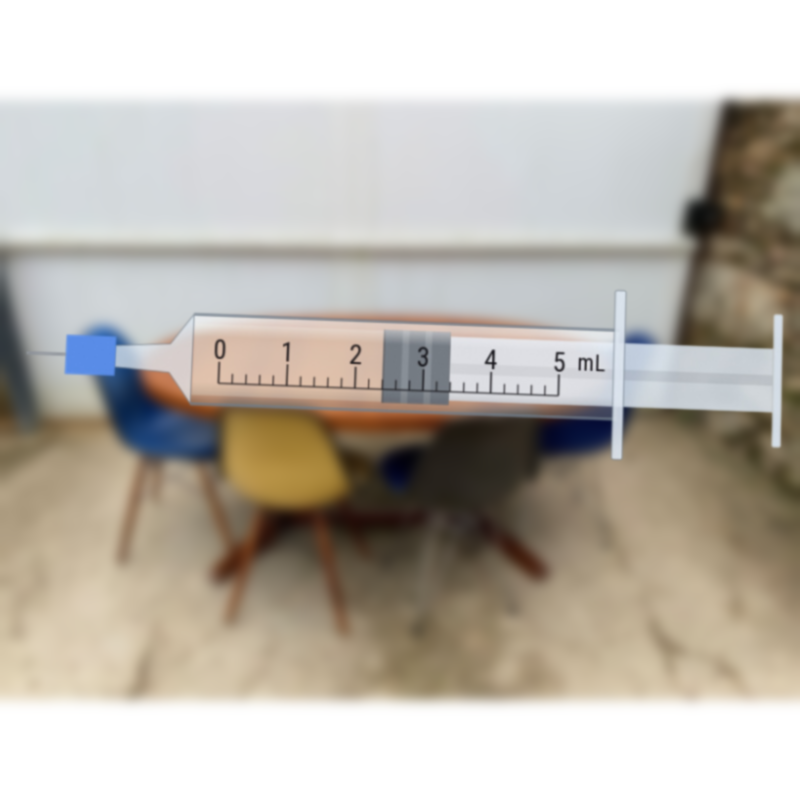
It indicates mL 2.4
